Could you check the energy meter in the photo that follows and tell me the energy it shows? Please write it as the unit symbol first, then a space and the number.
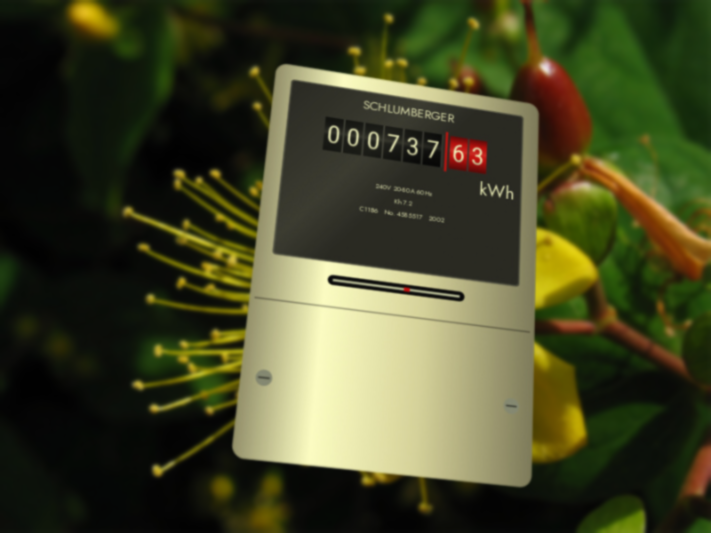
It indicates kWh 737.63
